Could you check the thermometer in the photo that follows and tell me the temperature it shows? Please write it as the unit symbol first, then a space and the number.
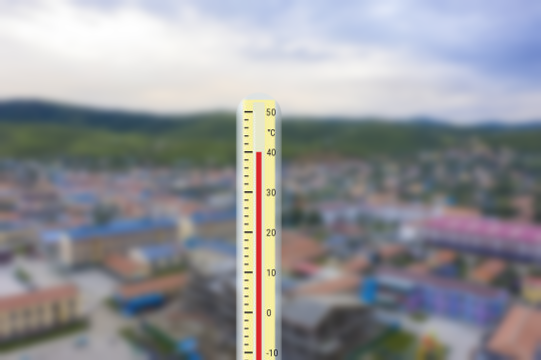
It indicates °C 40
